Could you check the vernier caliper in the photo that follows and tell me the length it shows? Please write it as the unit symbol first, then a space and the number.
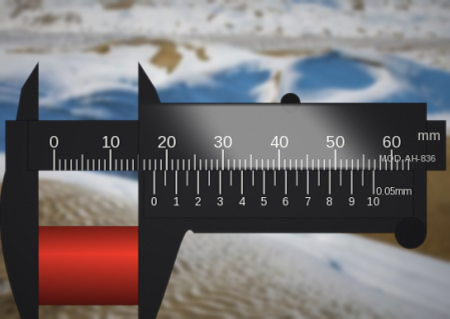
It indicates mm 17.8
